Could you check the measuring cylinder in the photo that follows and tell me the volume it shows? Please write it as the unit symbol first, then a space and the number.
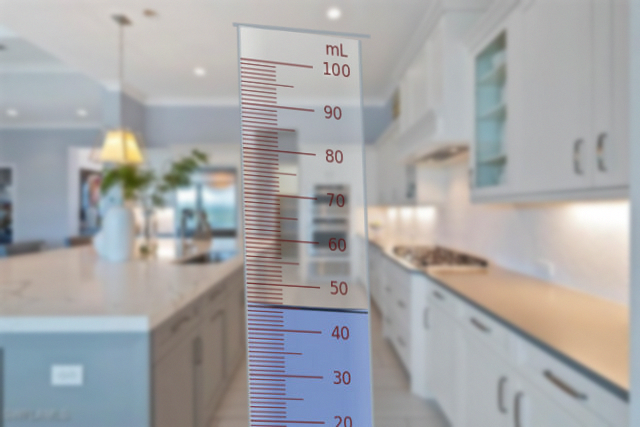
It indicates mL 45
